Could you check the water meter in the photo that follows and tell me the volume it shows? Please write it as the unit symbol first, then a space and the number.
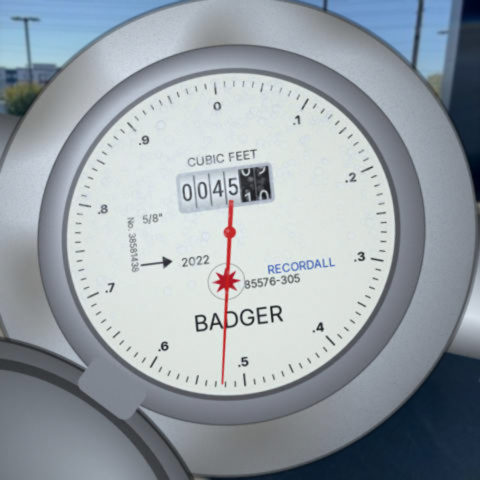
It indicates ft³ 4509.52
